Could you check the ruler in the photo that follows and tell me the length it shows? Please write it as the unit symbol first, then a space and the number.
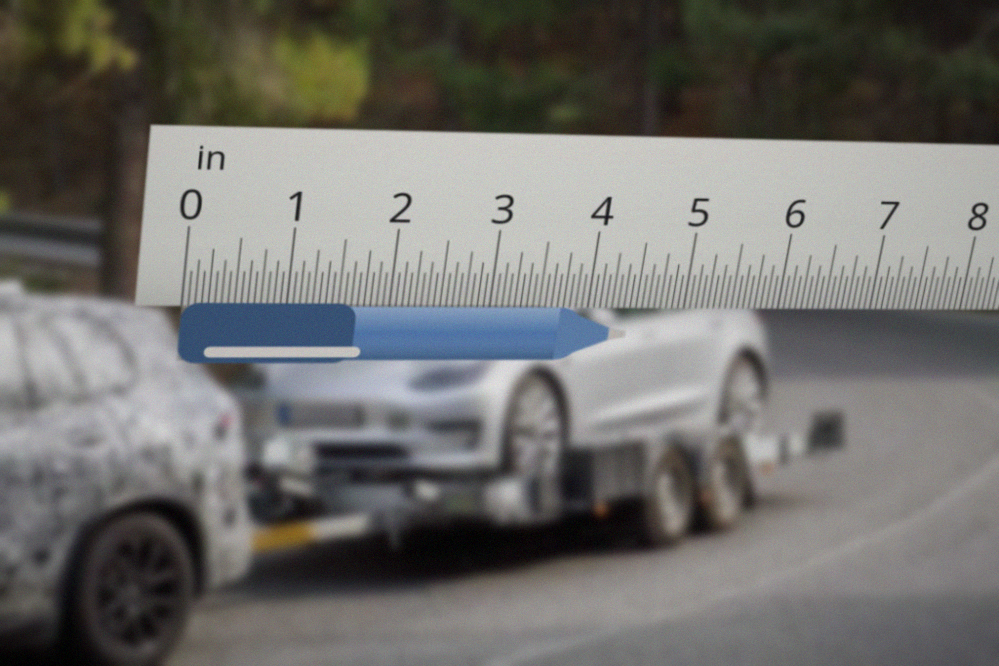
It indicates in 4.4375
